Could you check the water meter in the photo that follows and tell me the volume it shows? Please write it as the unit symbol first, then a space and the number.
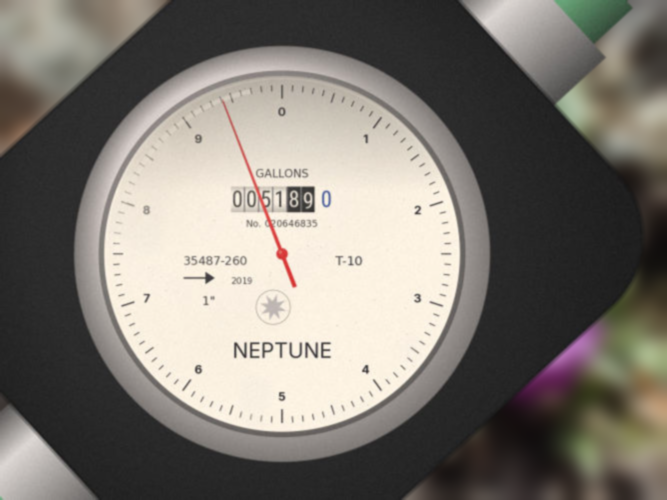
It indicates gal 51889.4
